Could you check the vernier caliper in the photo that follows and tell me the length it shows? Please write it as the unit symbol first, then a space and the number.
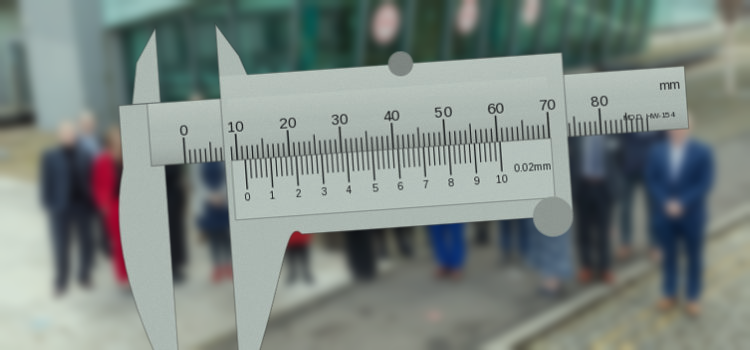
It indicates mm 11.5
